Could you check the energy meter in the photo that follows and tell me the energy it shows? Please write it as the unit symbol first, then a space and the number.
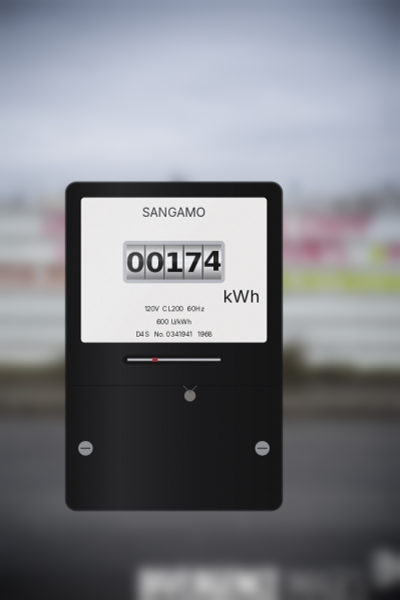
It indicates kWh 174
